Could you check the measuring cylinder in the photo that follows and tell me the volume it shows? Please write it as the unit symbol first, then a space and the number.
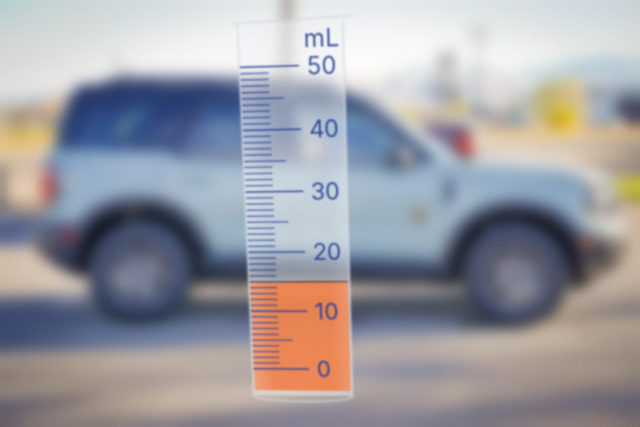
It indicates mL 15
